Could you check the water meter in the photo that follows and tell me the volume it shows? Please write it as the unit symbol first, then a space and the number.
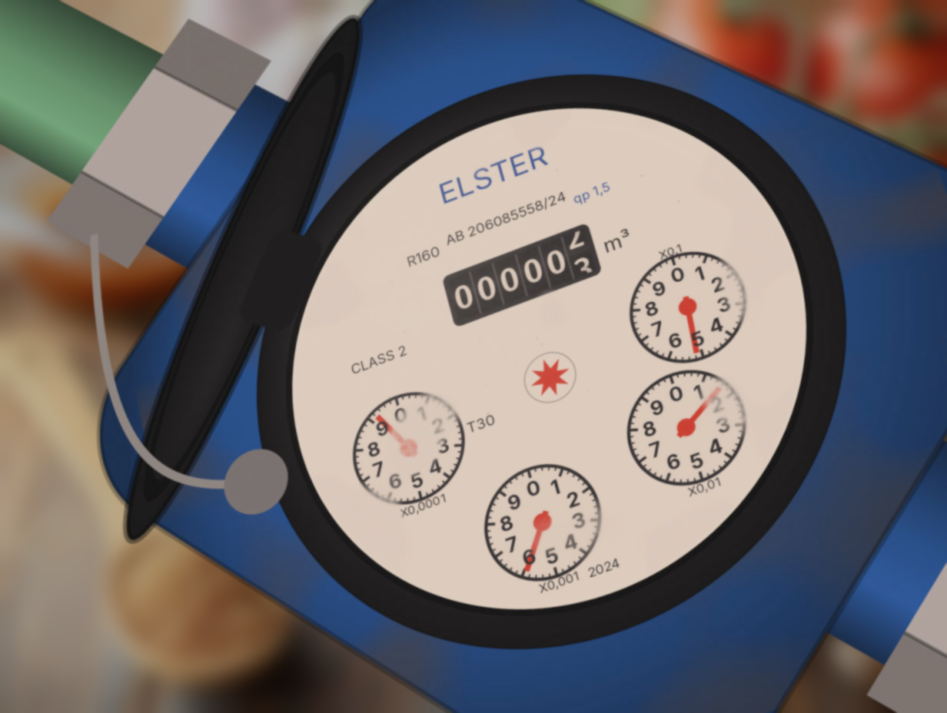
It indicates m³ 2.5159
